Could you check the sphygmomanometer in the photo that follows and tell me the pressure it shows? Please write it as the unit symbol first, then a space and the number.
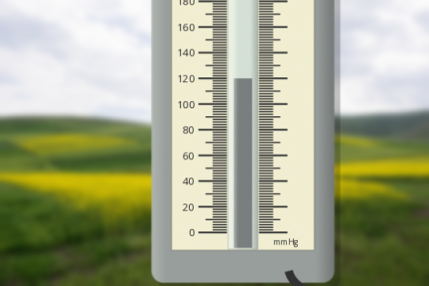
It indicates mmHg 120
